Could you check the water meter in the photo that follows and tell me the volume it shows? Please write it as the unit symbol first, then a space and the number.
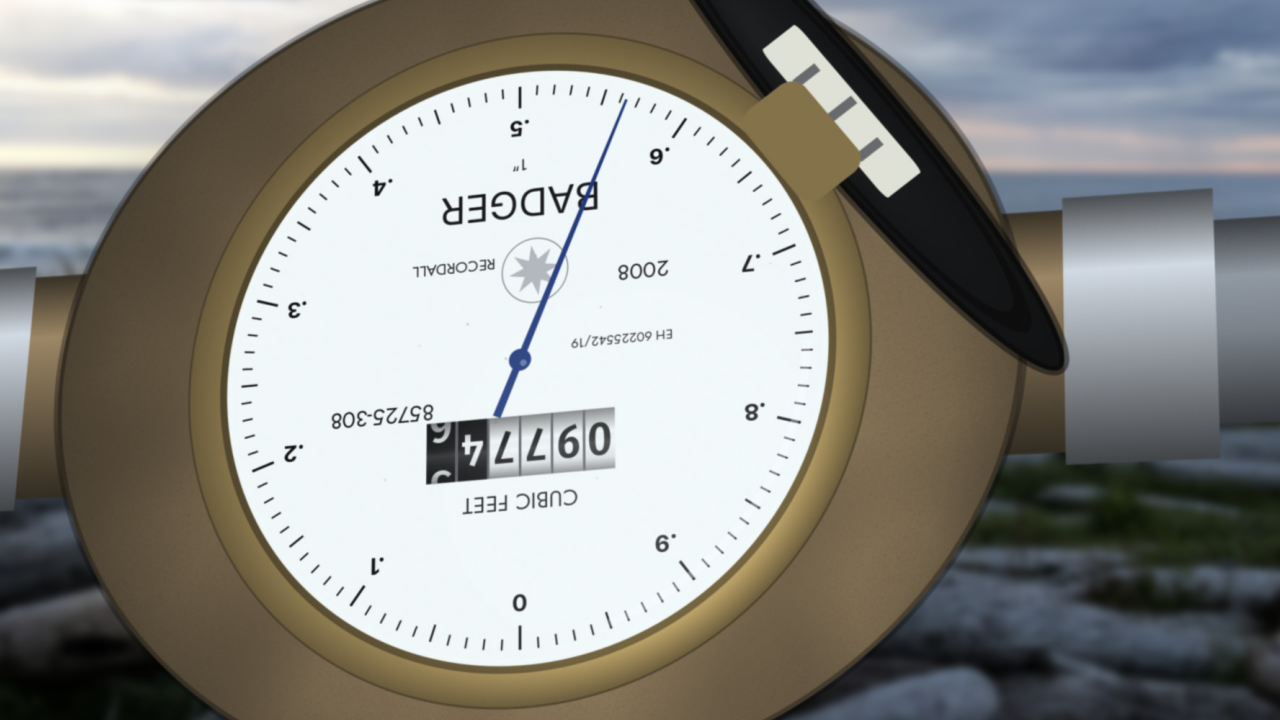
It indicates ft³ 97745.56
